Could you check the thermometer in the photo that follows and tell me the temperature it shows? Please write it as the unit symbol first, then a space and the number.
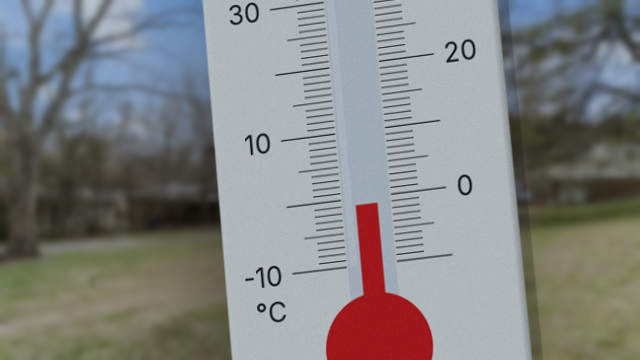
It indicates °C -1
